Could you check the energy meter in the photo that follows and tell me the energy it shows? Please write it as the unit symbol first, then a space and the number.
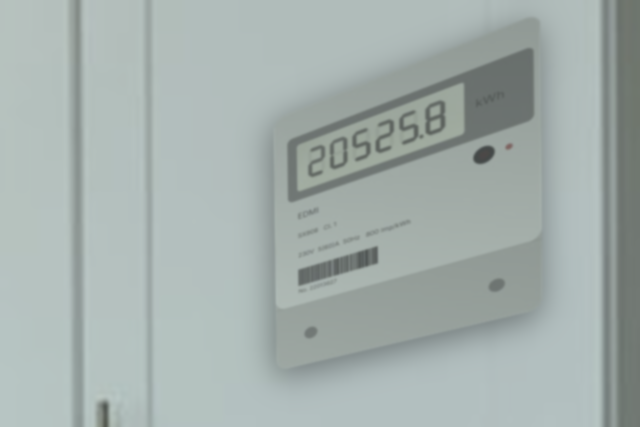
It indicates kWh 20525.8
